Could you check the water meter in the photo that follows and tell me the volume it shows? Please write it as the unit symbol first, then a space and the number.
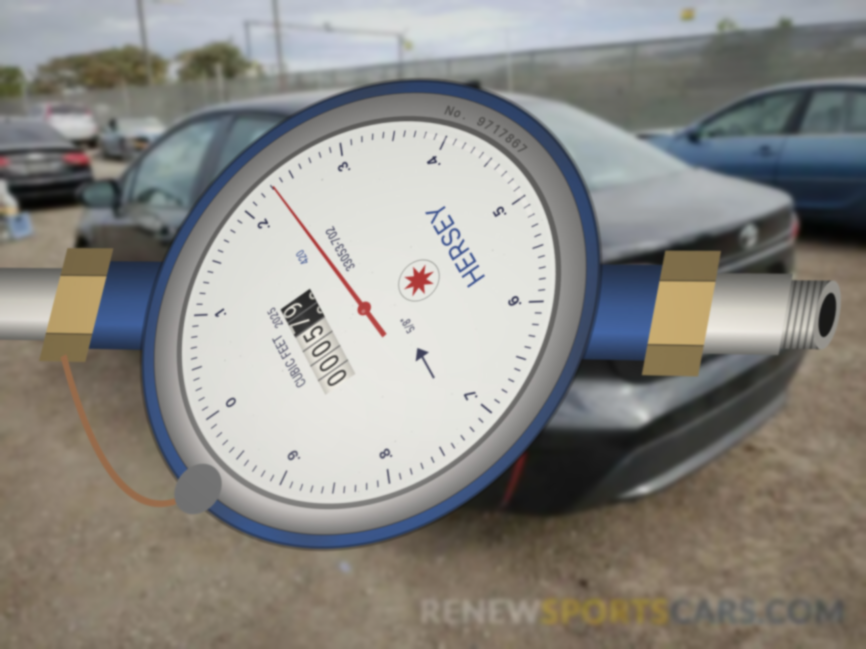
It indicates ft³ 579.23
